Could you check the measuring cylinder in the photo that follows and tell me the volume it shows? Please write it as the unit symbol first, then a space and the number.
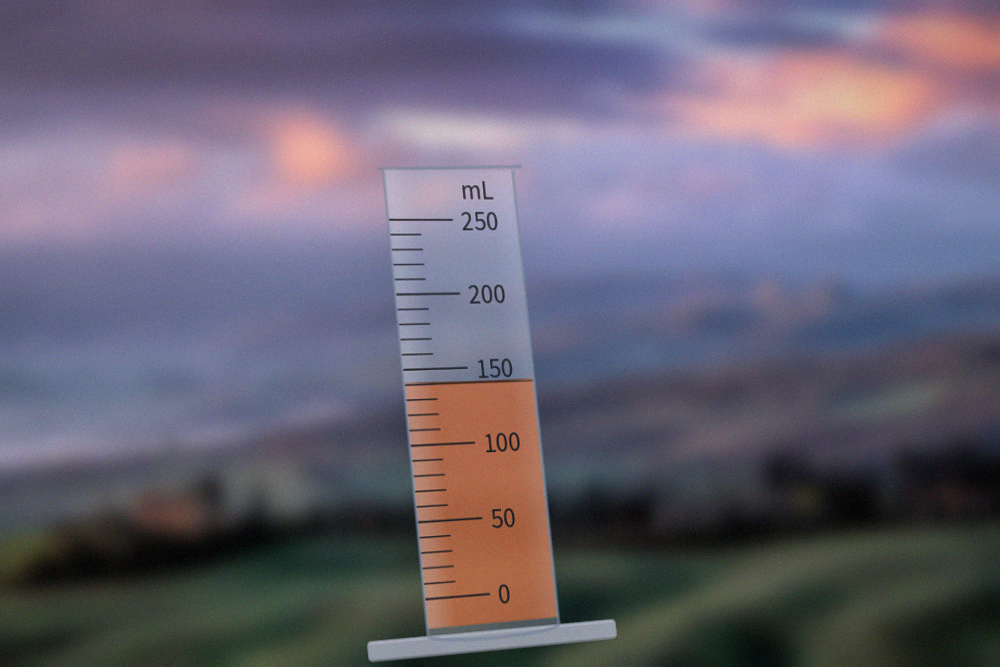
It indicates mL 140
